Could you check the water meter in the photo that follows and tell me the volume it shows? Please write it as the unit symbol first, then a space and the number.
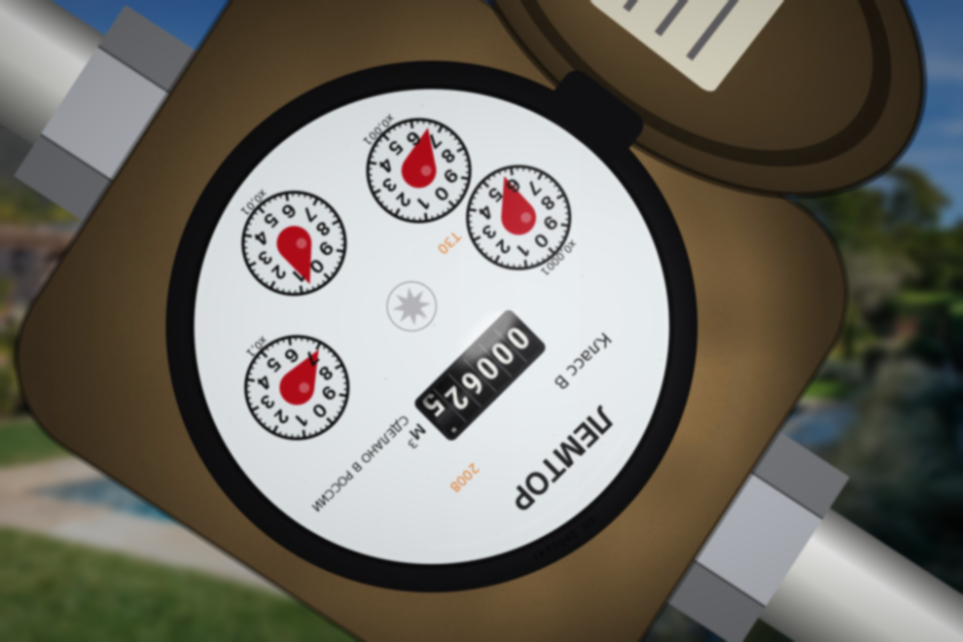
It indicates m³ 624.7065
